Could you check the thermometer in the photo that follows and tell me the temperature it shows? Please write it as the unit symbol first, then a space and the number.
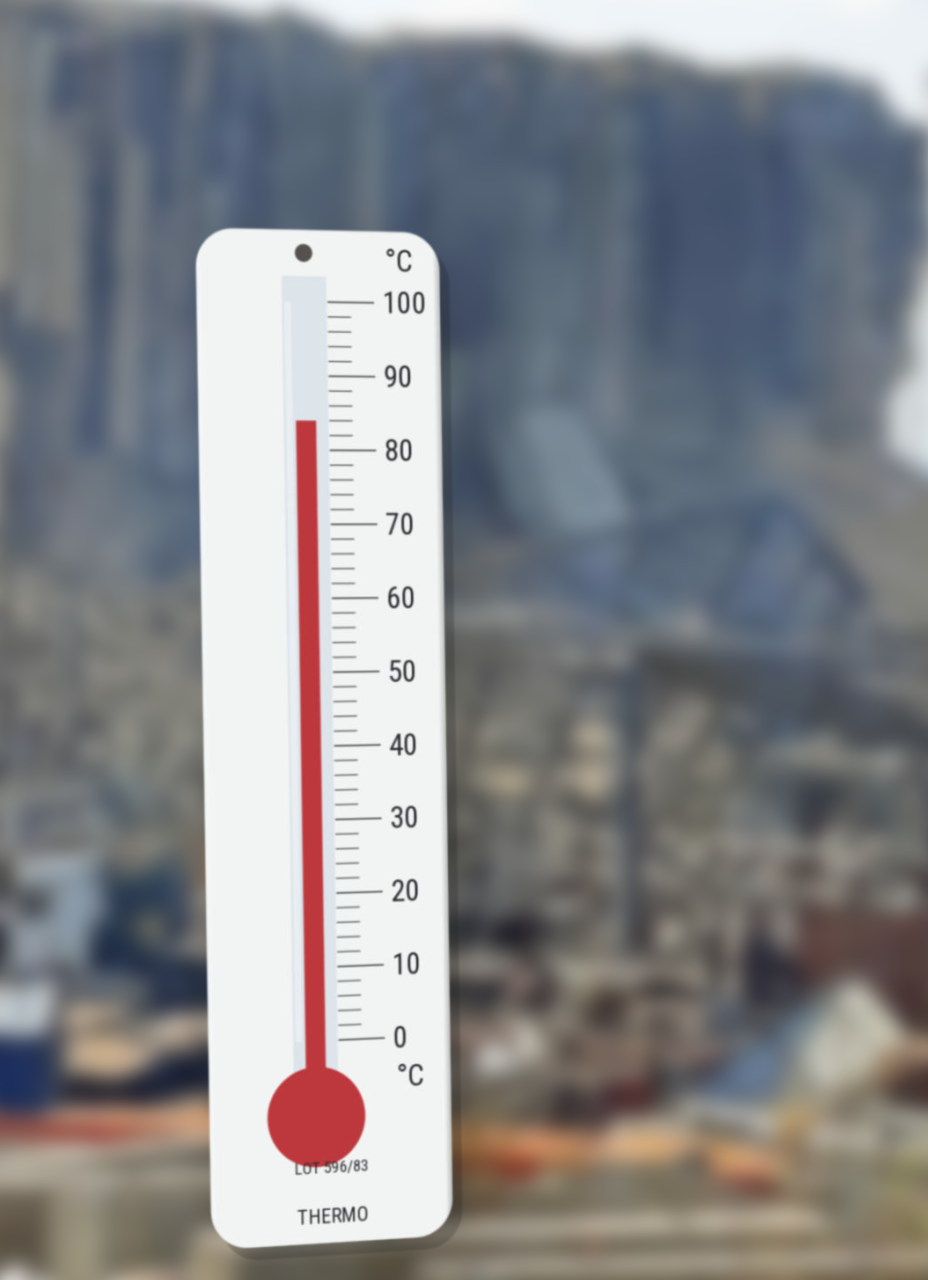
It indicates °C 84
